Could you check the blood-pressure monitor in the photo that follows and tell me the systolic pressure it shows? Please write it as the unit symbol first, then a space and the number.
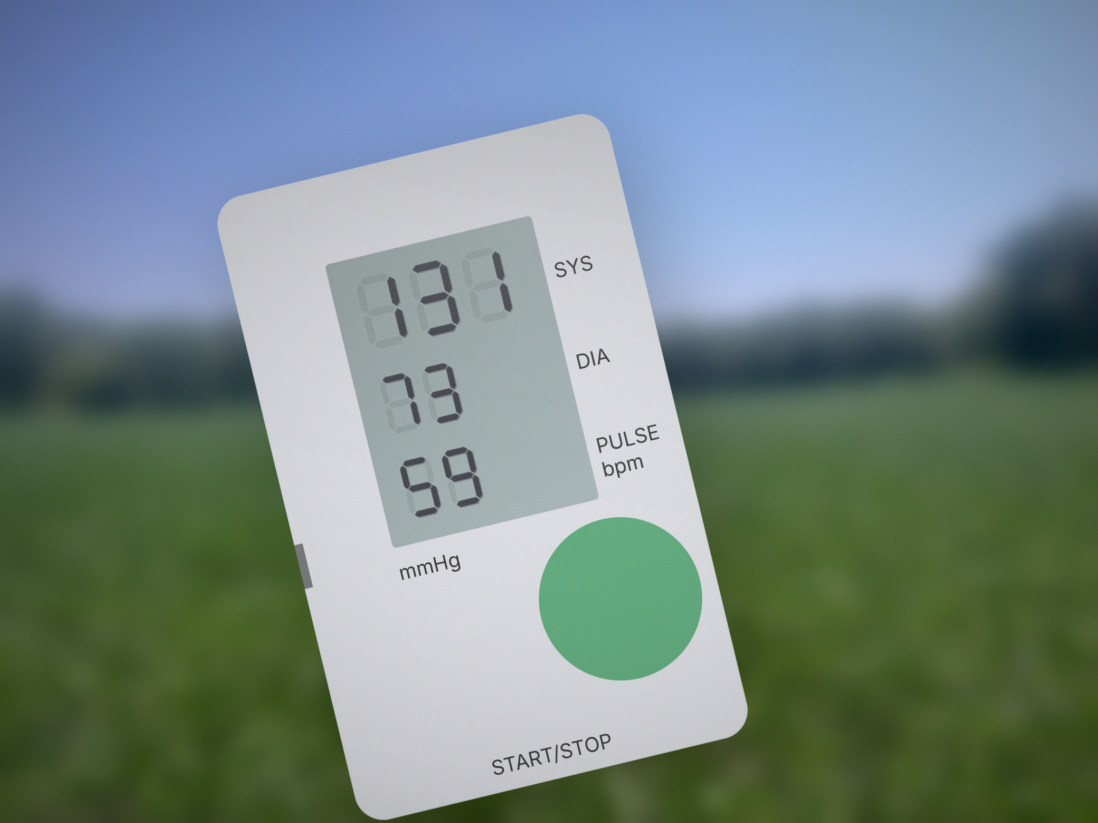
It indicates mmHg 131
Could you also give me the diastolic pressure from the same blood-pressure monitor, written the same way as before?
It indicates mmHg 73
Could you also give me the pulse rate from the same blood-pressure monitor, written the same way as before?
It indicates bpm 59
